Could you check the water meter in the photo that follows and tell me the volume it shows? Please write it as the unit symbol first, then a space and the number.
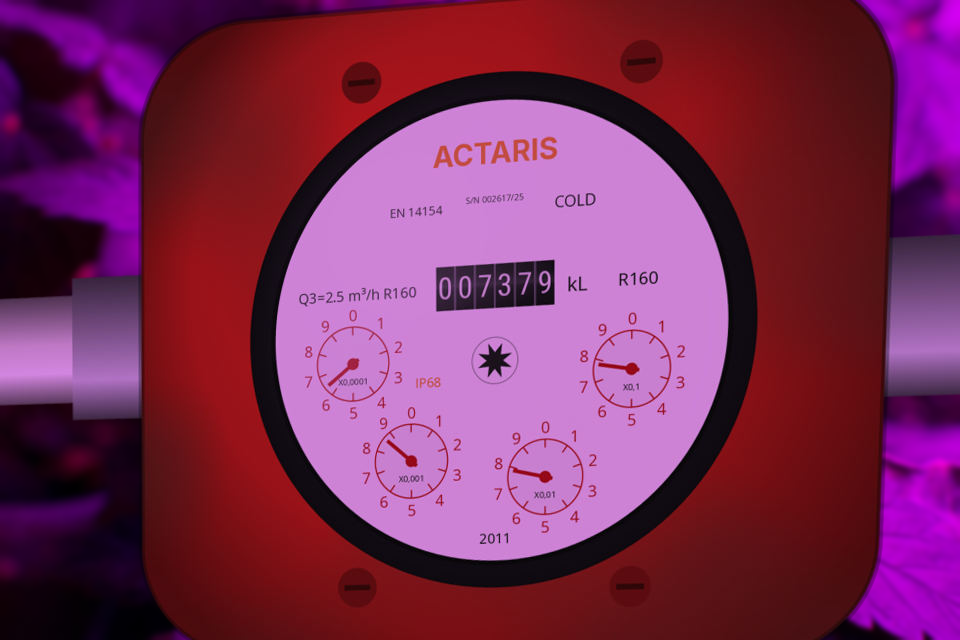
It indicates kL 7379.7786
